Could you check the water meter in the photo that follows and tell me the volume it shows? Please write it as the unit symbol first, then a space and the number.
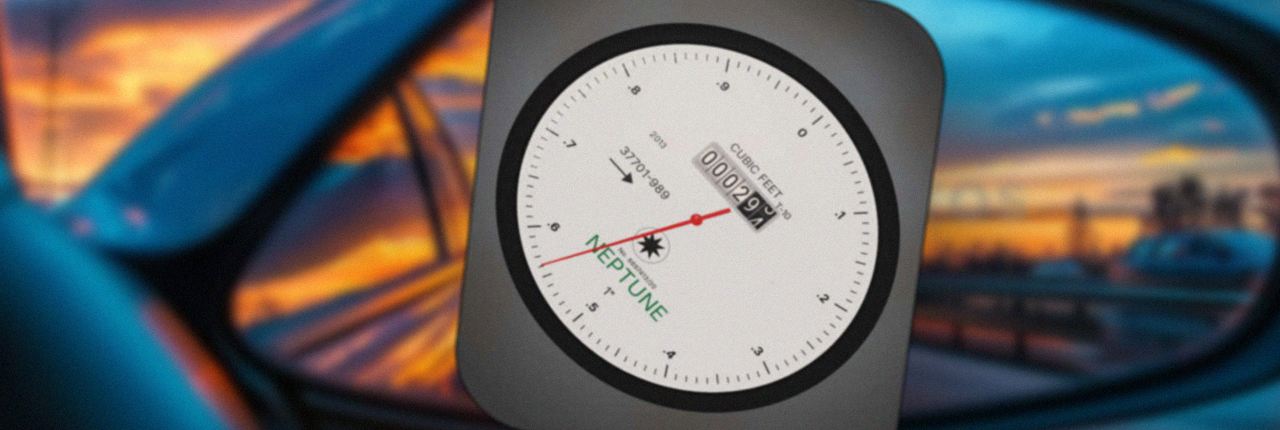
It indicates ft³ 293.56
